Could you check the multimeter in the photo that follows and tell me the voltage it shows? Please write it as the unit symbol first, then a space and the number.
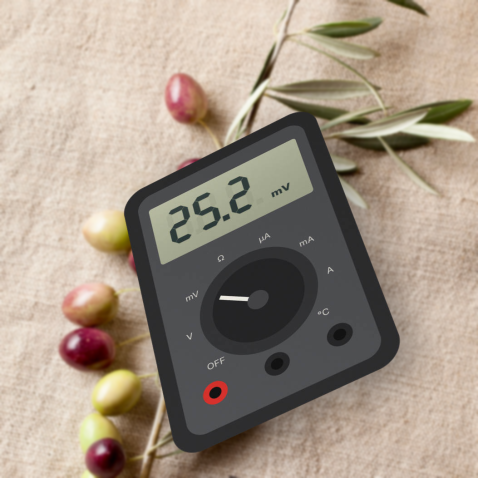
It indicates mV 25.2
